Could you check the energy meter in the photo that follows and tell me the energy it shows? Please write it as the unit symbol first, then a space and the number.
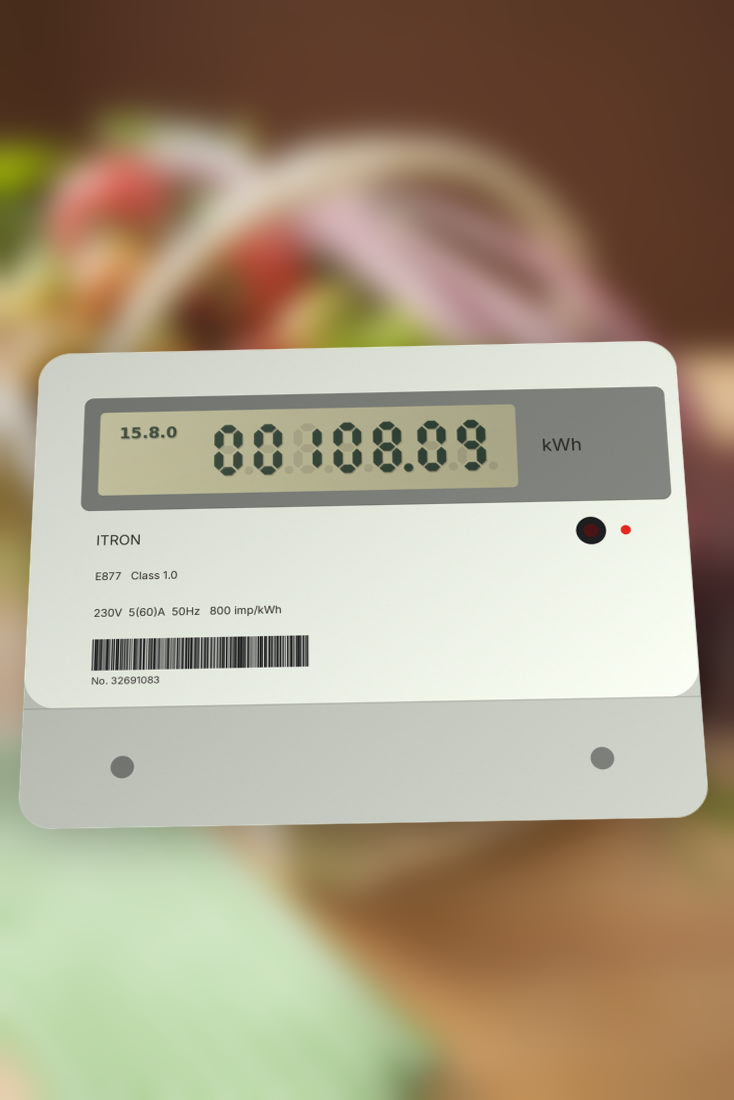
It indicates kWh 108.09
